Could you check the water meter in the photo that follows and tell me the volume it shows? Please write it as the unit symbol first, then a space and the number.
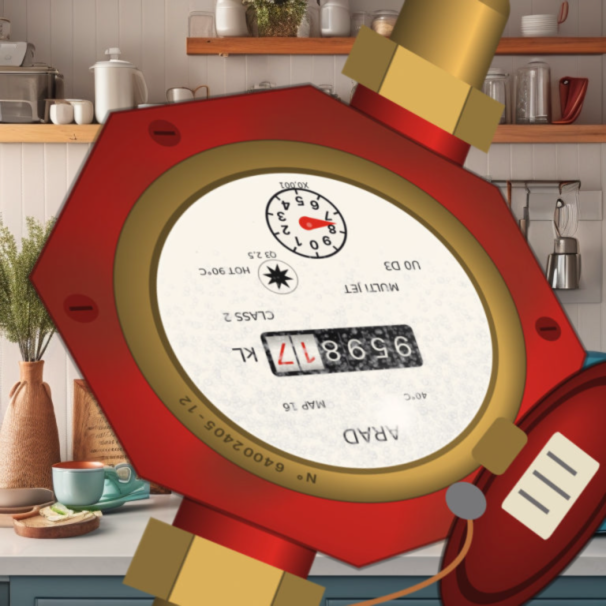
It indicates kL 9598.177
